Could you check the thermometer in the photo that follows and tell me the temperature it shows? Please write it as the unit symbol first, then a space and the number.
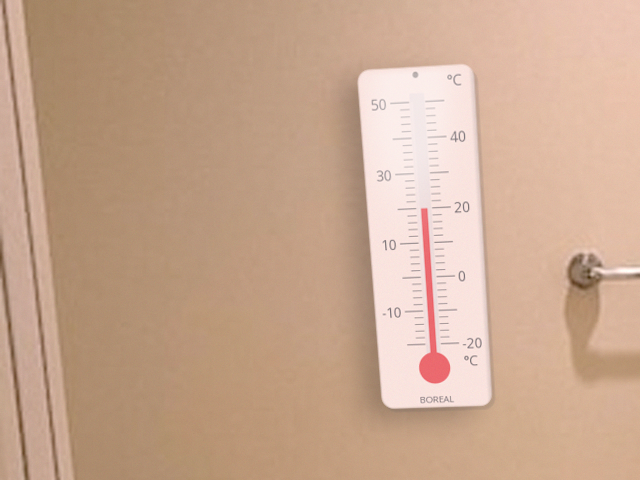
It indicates °C 20
